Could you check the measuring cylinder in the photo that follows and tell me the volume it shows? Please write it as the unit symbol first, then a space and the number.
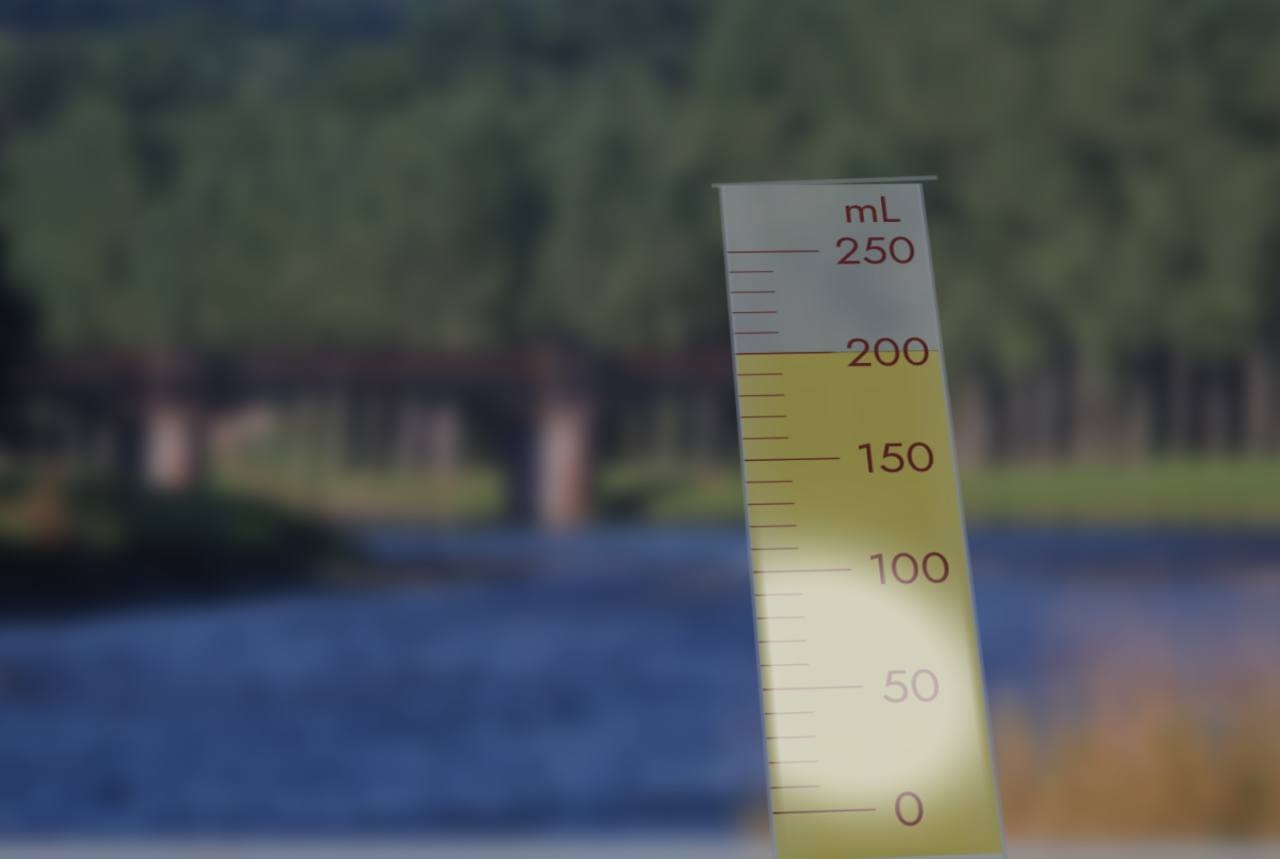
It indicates mL 200
